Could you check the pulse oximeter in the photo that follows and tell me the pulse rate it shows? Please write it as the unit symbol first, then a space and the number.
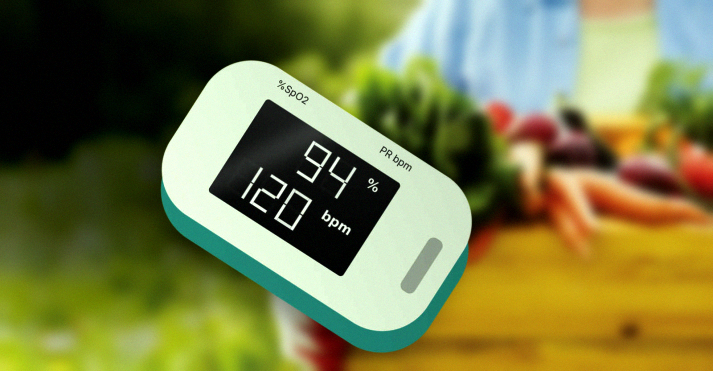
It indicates bpm 120
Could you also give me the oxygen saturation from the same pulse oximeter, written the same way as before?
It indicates % 94
